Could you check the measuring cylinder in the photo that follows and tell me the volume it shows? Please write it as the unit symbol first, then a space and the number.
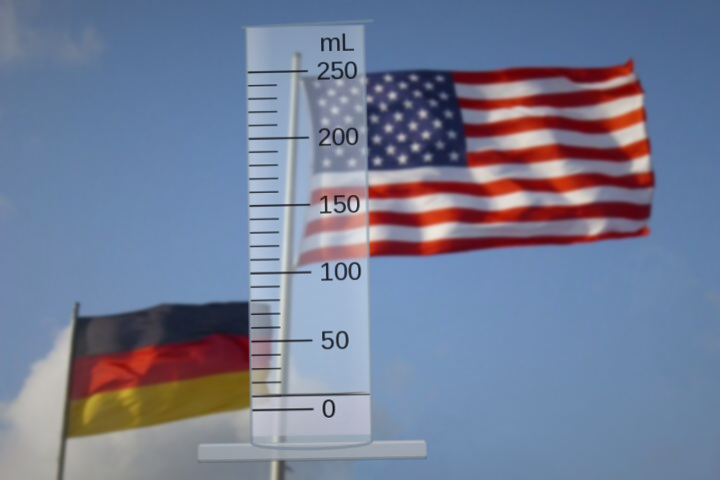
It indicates mL 10
